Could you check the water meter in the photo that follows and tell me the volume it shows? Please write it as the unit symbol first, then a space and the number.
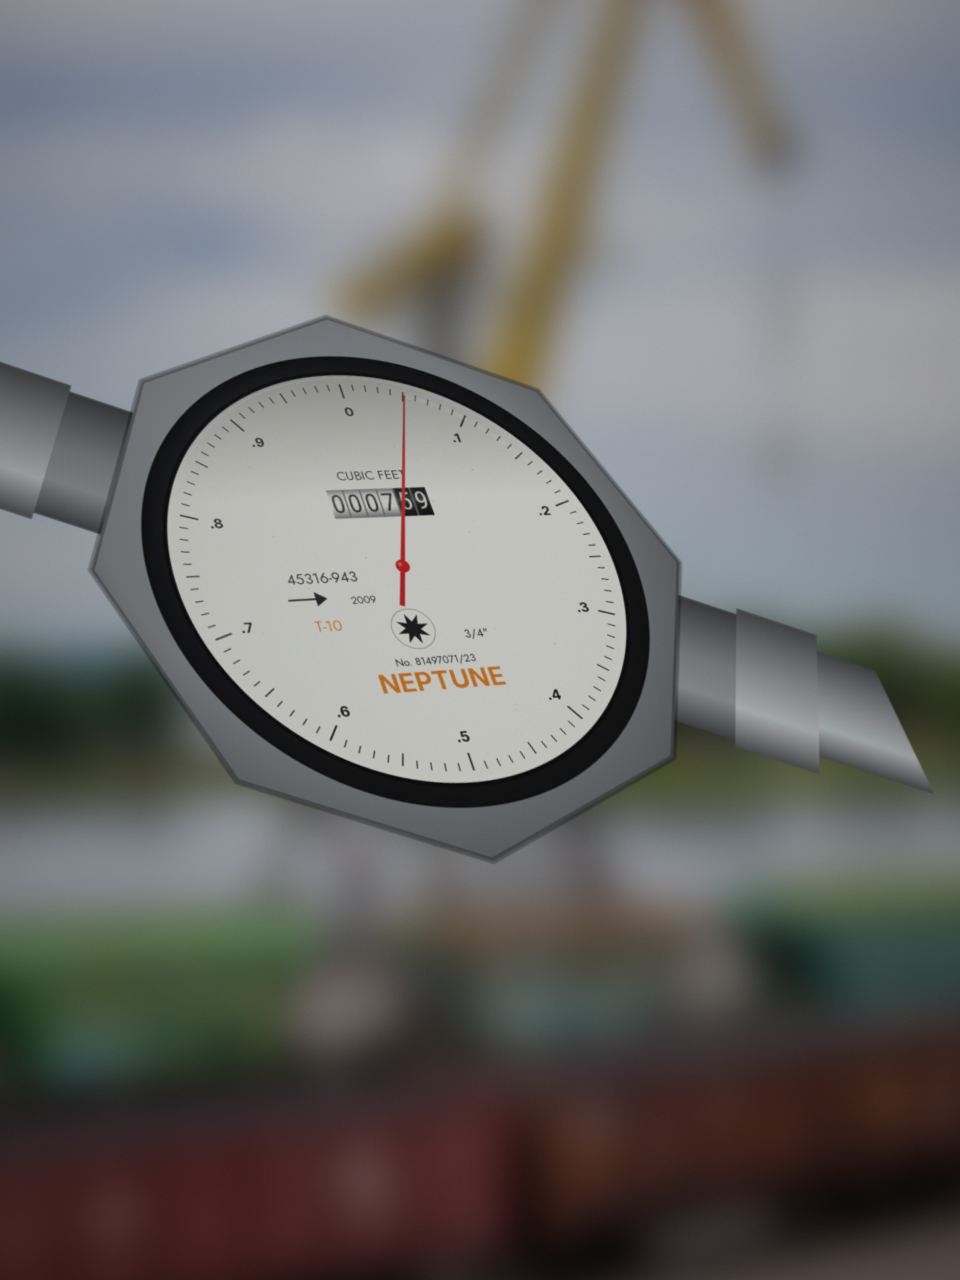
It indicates ft³ 759.05
